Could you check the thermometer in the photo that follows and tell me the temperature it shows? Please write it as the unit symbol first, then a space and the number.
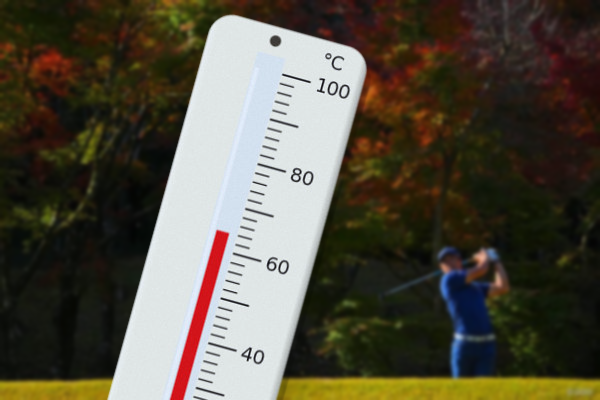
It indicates °C 64
